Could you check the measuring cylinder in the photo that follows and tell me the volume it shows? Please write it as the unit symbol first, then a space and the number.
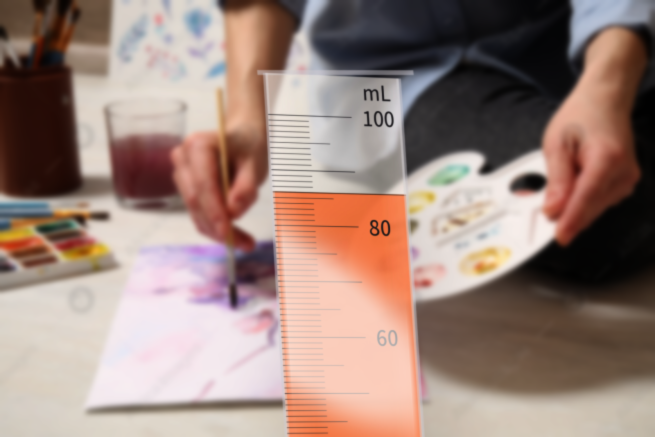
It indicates mL 86
